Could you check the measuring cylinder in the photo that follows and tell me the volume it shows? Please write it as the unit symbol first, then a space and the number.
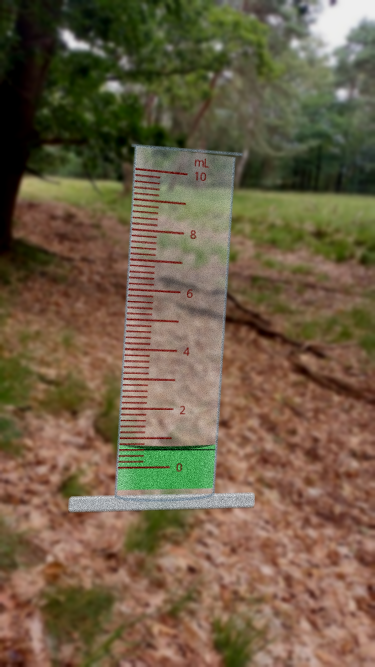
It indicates mL 0.6
